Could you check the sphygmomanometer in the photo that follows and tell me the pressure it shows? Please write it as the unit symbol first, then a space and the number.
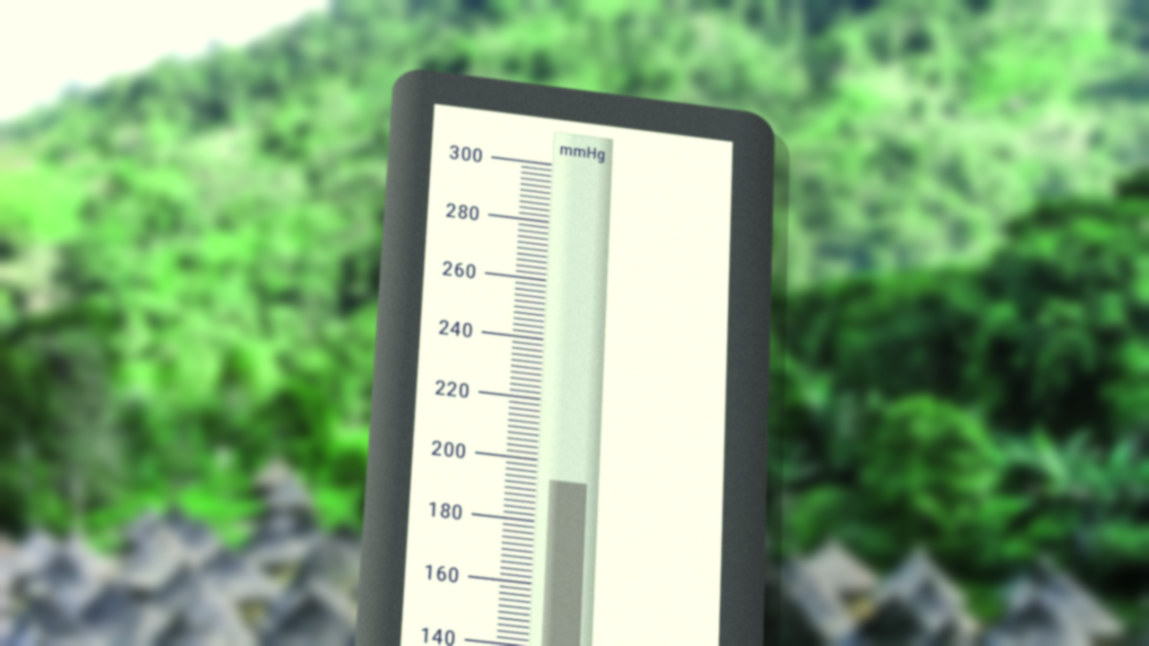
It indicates mmHg 194
